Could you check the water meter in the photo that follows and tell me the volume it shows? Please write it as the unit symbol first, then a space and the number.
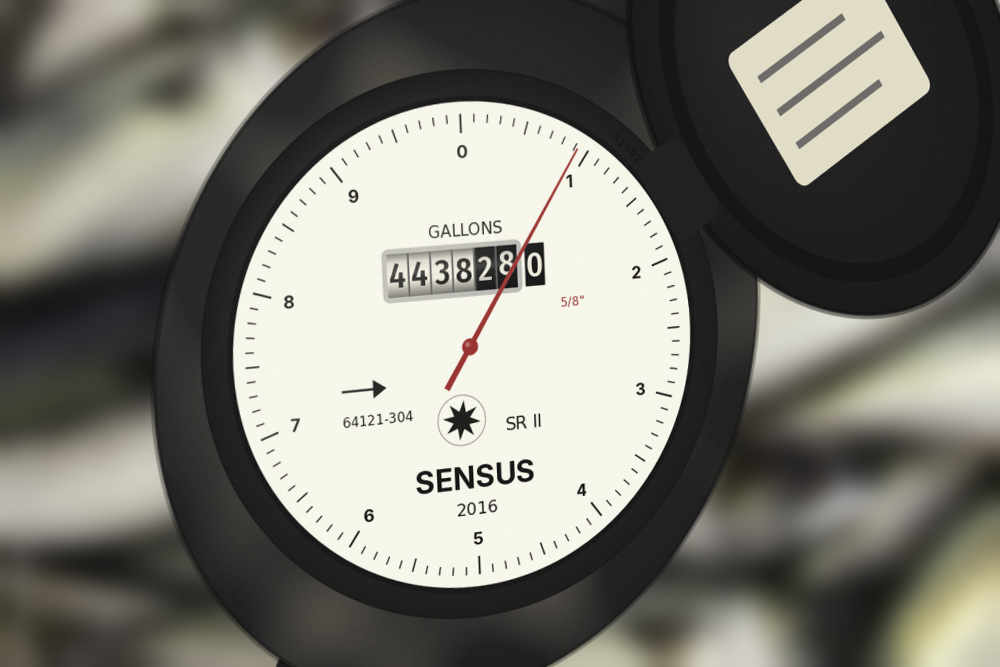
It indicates gal 4438280.9
